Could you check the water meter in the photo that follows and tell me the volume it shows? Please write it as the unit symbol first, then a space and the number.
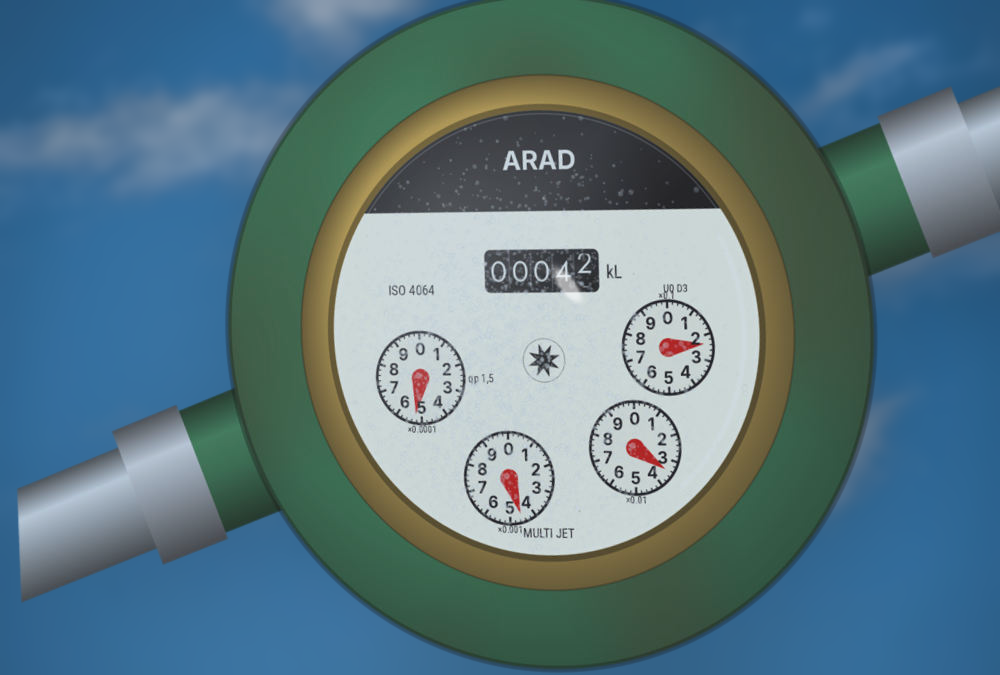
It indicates kL 42.2345
